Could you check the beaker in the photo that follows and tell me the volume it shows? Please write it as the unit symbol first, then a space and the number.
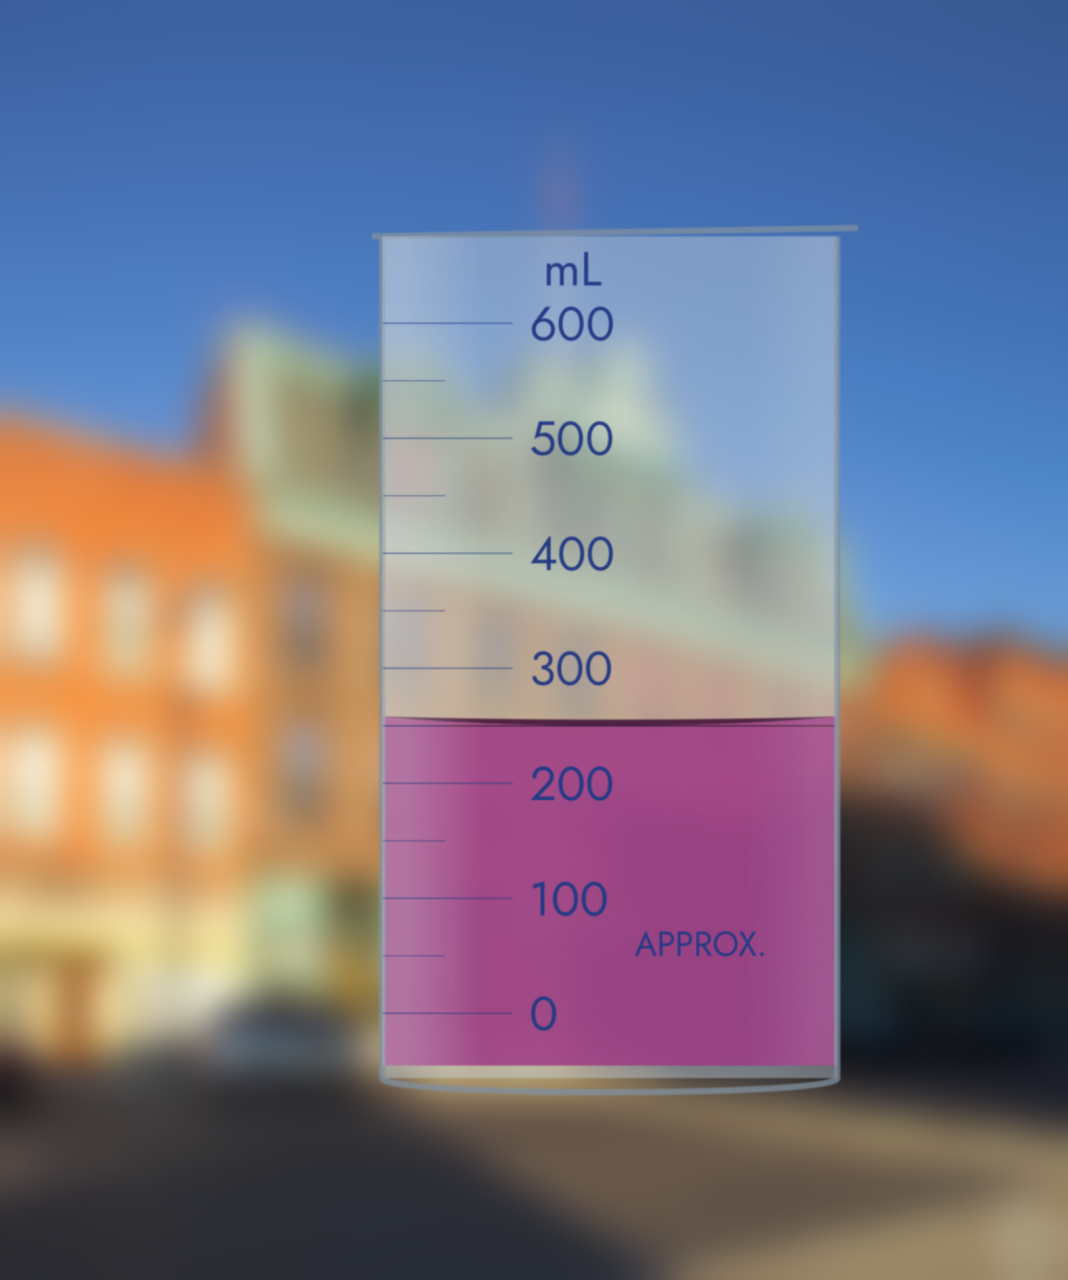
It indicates mL 250
